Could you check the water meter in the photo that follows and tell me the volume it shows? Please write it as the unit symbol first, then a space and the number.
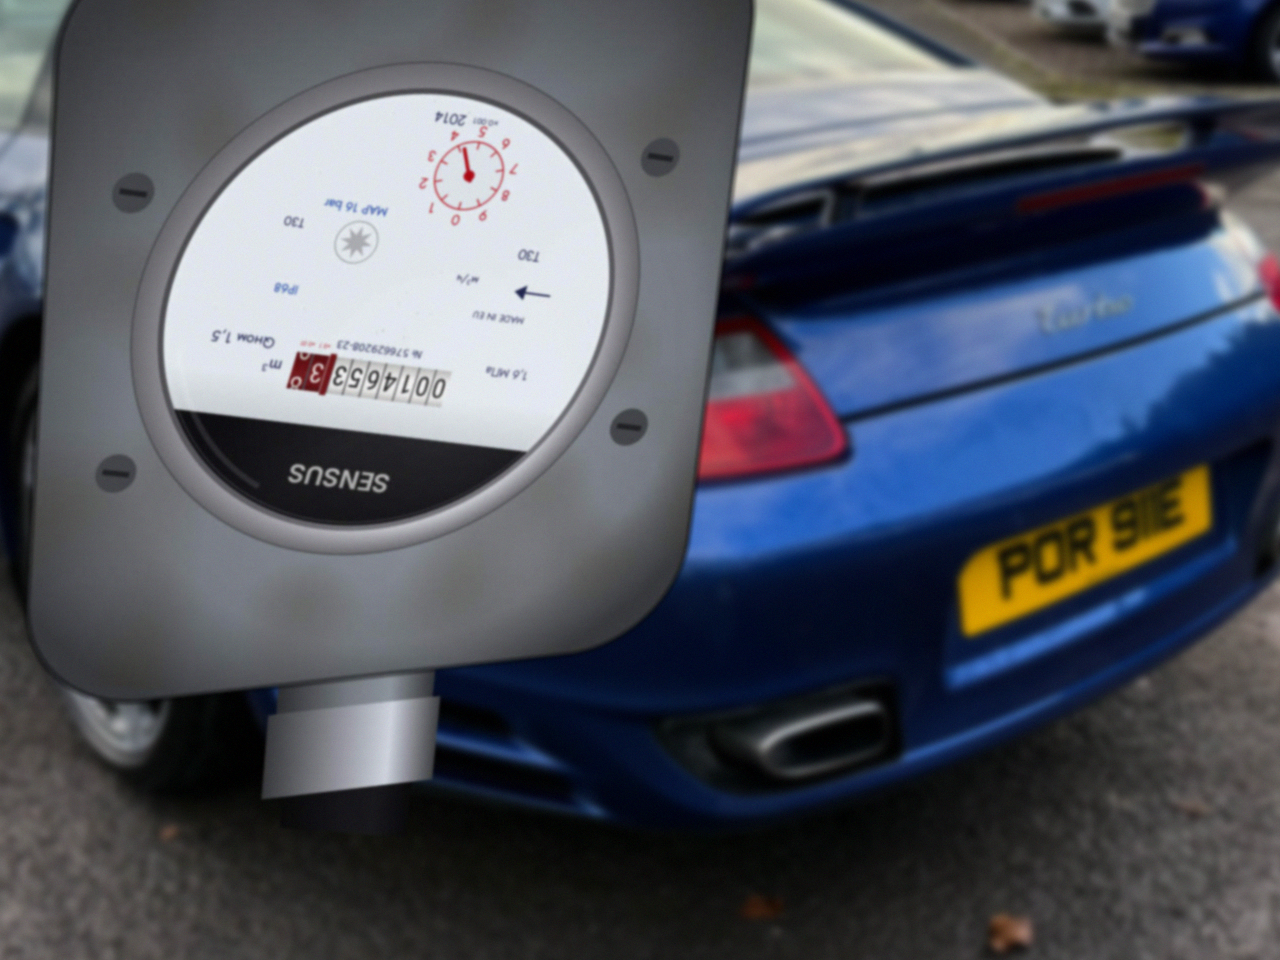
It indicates m³ 14653.384
